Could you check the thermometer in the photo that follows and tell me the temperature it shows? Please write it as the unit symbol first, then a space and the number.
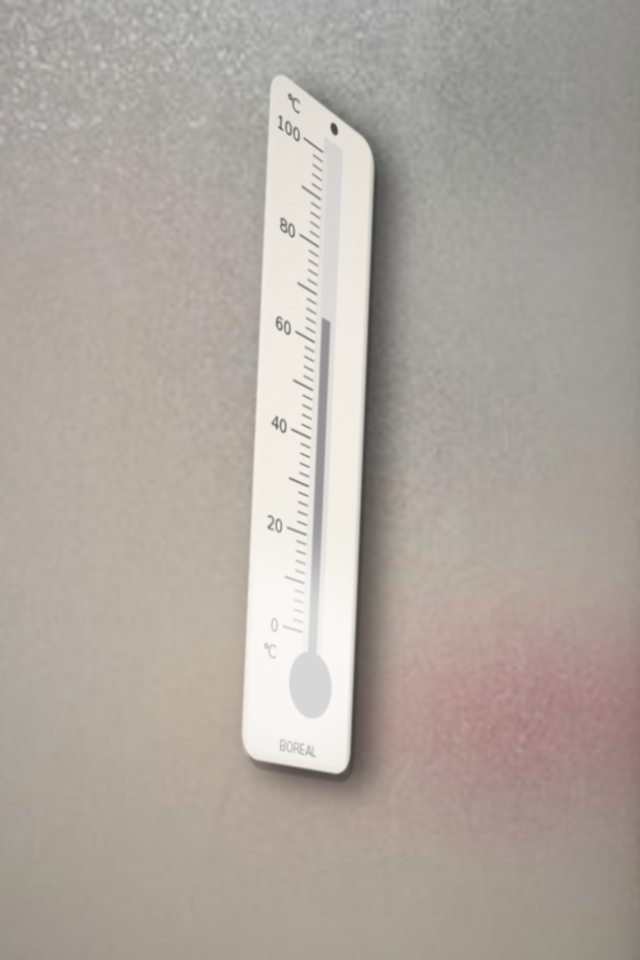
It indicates °C 66
